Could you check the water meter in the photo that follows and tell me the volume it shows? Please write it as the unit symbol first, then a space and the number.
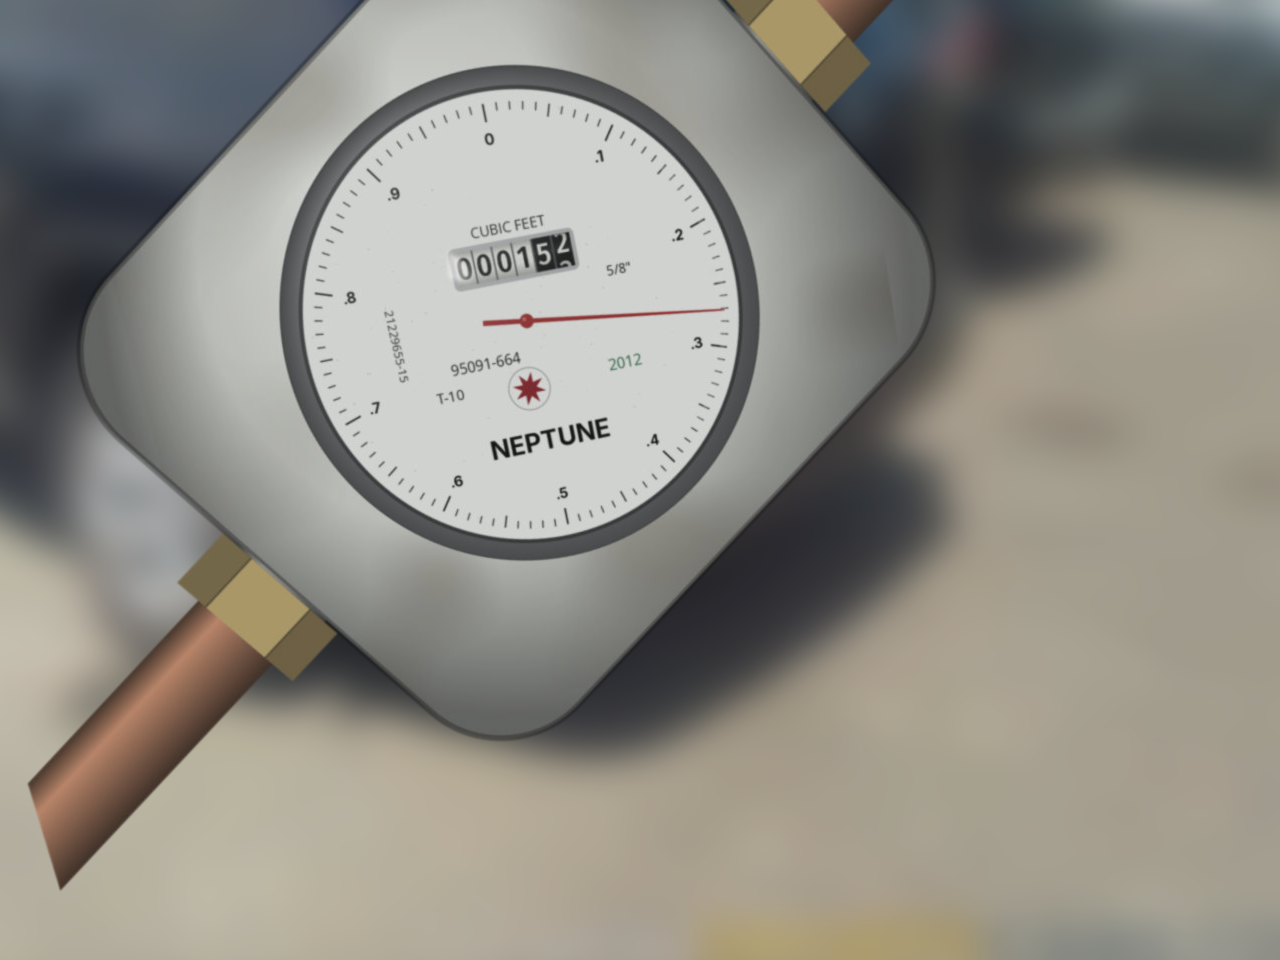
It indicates ft³ 152.27
